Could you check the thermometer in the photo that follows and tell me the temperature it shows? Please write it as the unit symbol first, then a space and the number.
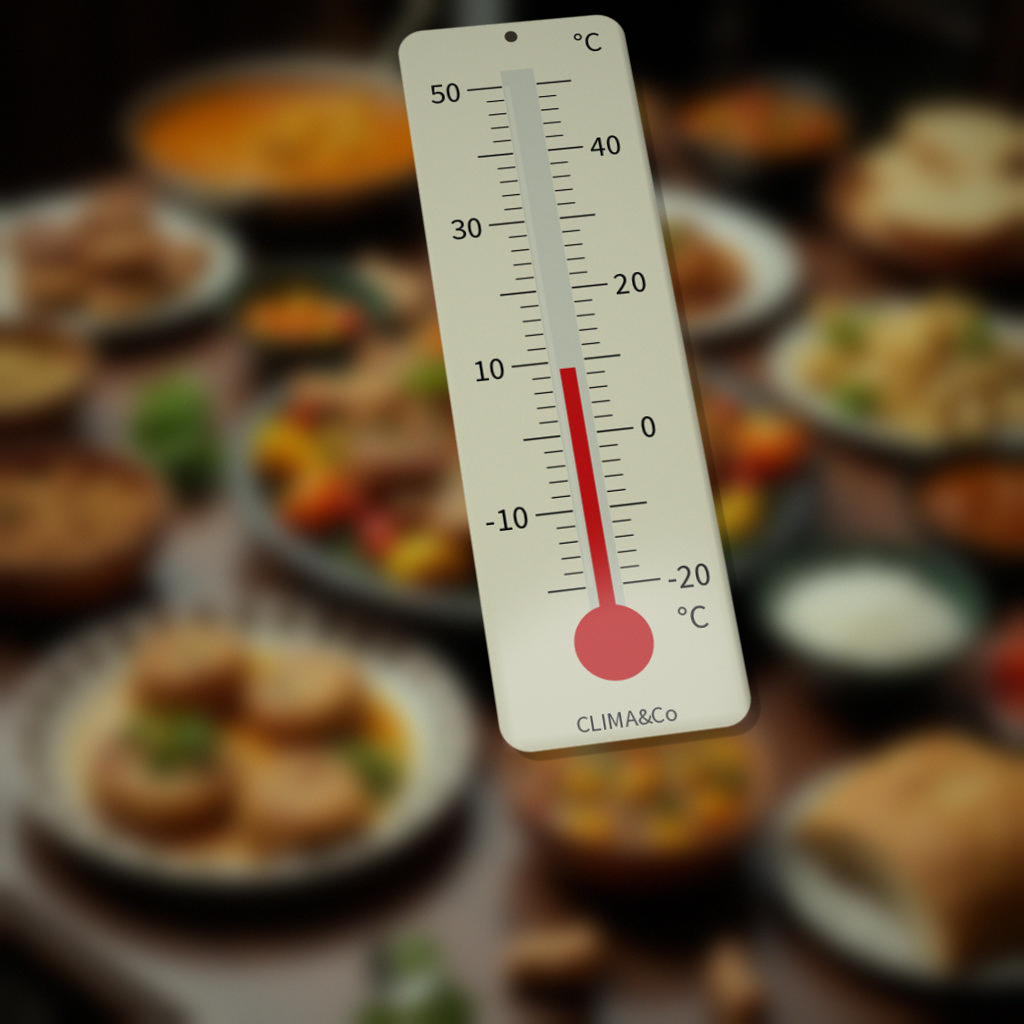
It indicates °C 9
